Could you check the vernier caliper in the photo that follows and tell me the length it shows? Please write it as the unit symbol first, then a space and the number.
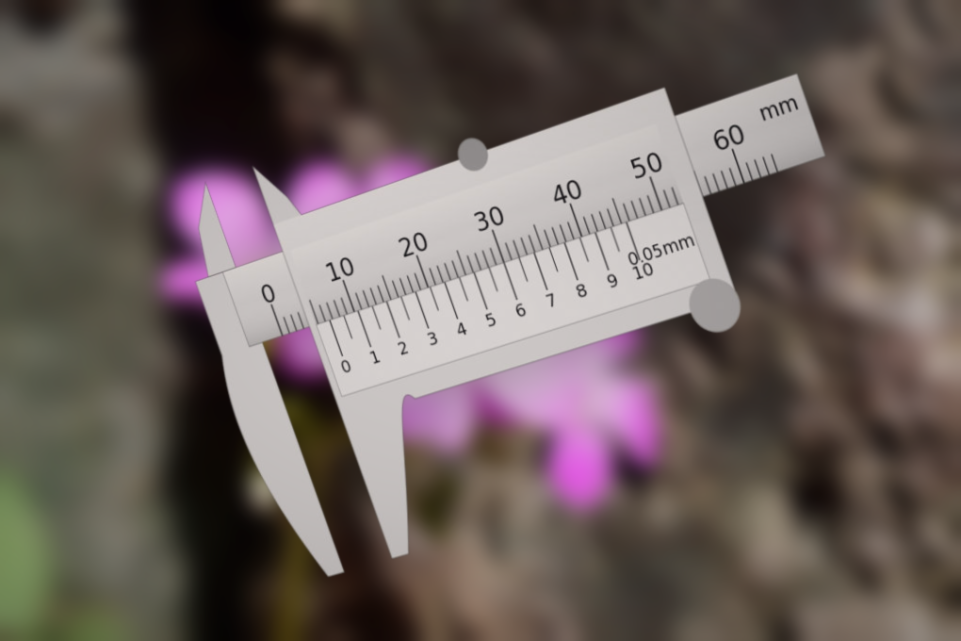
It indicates mm 6.6
